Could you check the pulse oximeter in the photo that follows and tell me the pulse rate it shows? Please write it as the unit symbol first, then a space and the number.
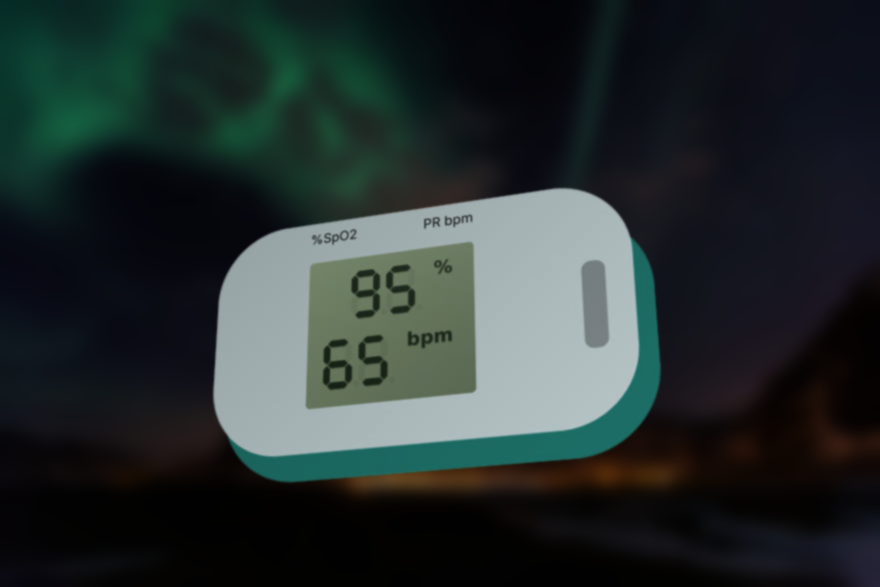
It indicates bpm 65
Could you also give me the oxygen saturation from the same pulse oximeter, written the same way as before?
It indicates % 95
